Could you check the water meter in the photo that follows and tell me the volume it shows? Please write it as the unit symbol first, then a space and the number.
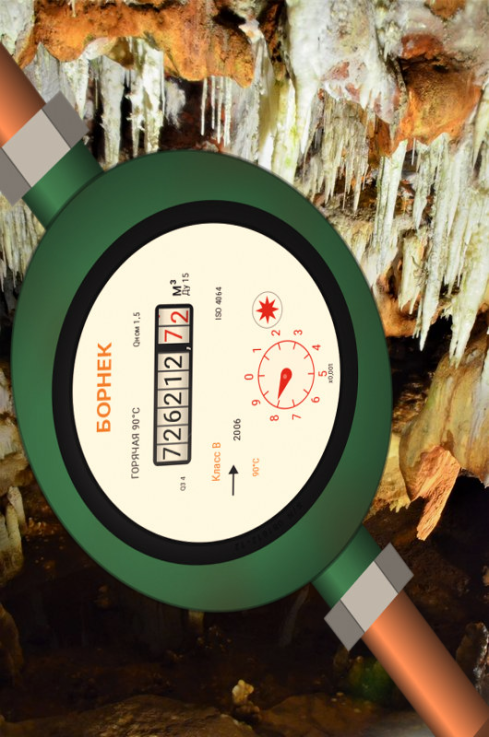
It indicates m³ 726212.718
